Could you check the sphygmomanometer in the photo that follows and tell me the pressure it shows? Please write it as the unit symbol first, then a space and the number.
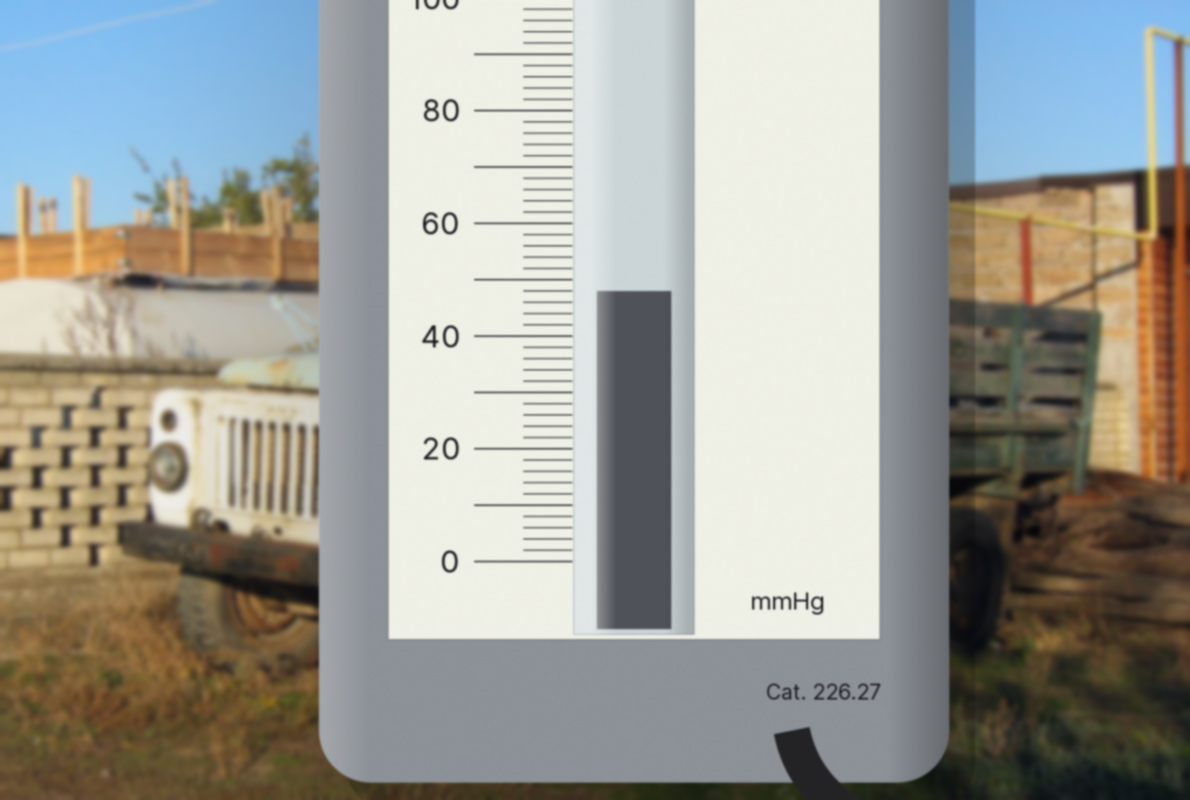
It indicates mmHg 48
